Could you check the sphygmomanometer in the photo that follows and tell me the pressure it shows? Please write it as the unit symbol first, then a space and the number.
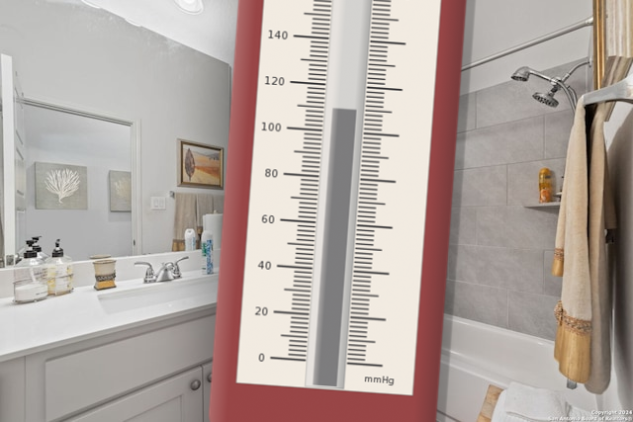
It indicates mmHg 110
